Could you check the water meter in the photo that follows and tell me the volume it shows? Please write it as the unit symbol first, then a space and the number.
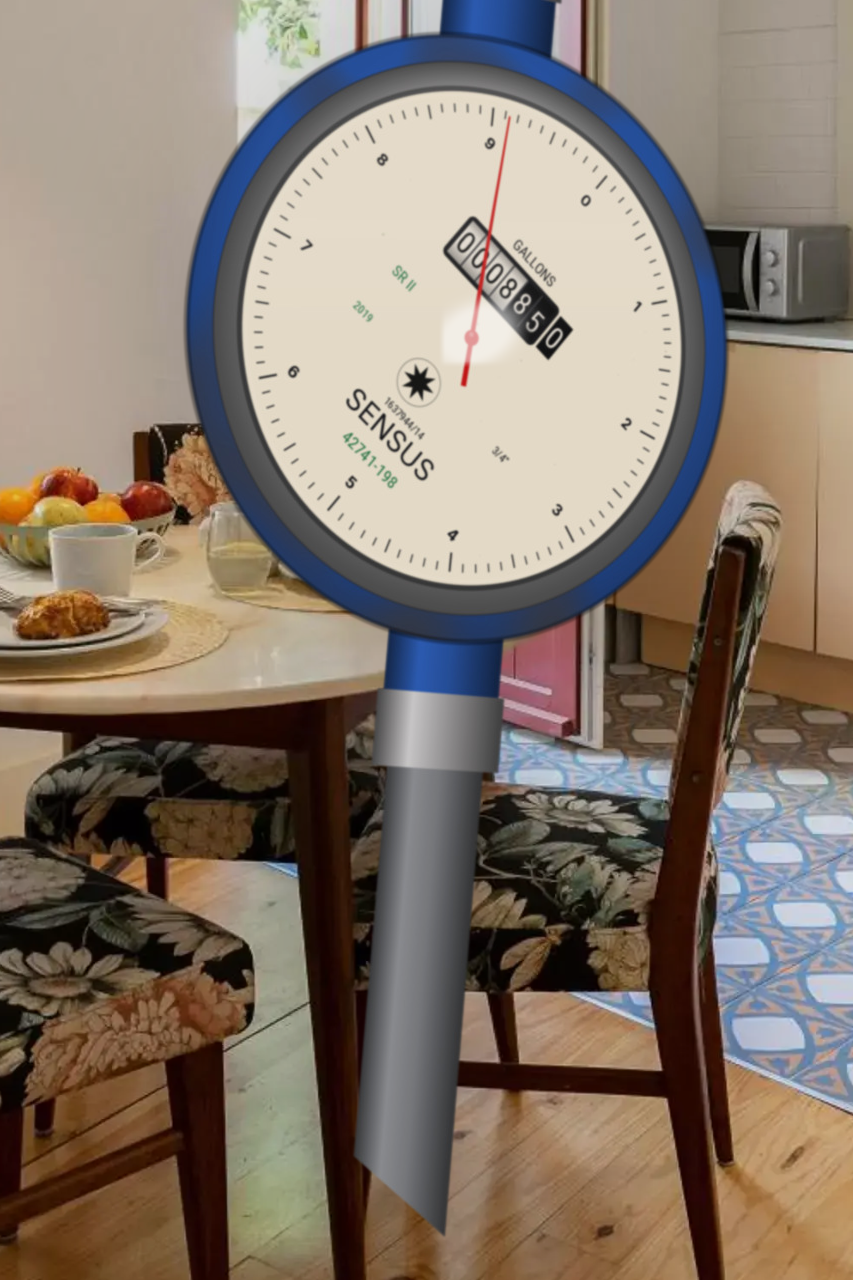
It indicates gal 8849.1
